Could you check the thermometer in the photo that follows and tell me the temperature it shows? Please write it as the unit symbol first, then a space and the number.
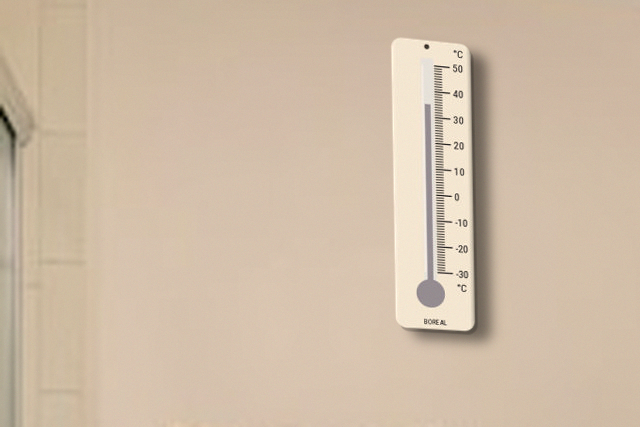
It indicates °C 35
